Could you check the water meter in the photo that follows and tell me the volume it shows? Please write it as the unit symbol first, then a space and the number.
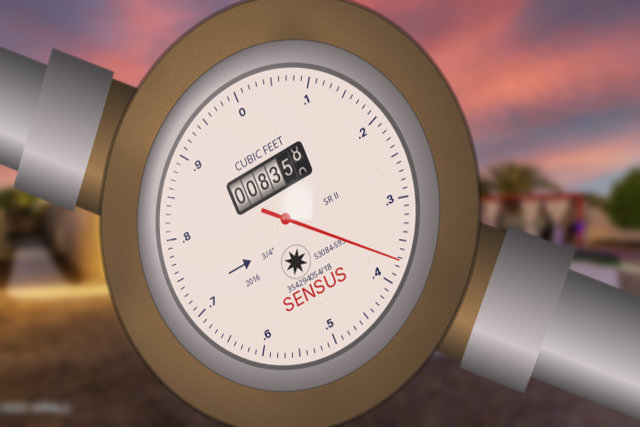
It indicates ft³ 8358.37
